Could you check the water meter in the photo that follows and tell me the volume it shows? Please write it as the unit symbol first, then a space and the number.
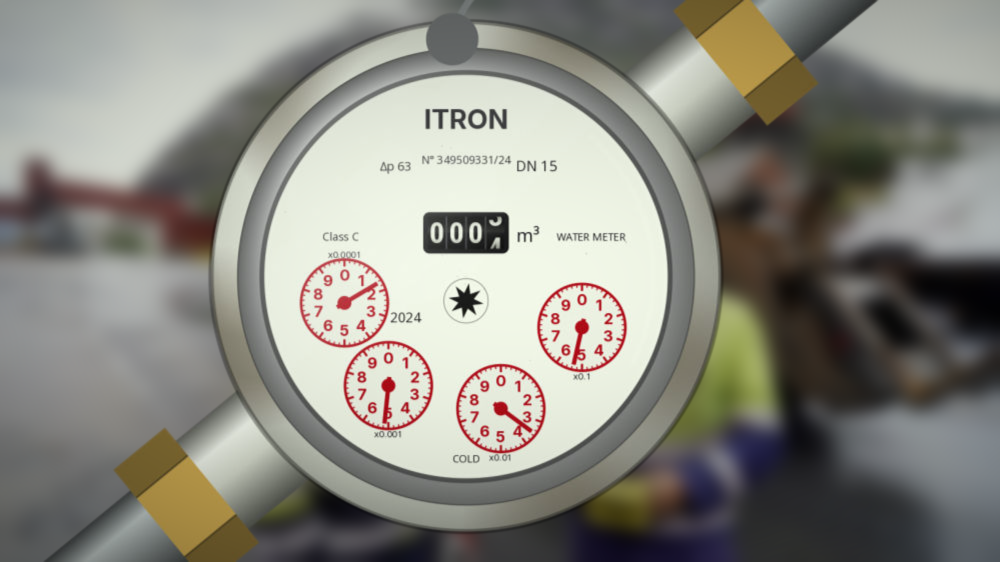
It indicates m³ 3.5351
